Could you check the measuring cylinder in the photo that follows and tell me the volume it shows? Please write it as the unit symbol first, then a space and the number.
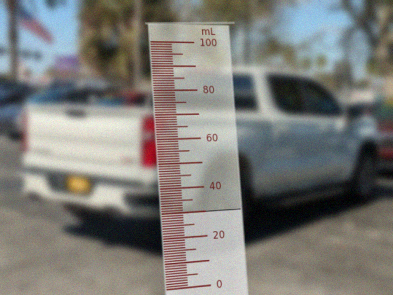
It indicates mL 30
